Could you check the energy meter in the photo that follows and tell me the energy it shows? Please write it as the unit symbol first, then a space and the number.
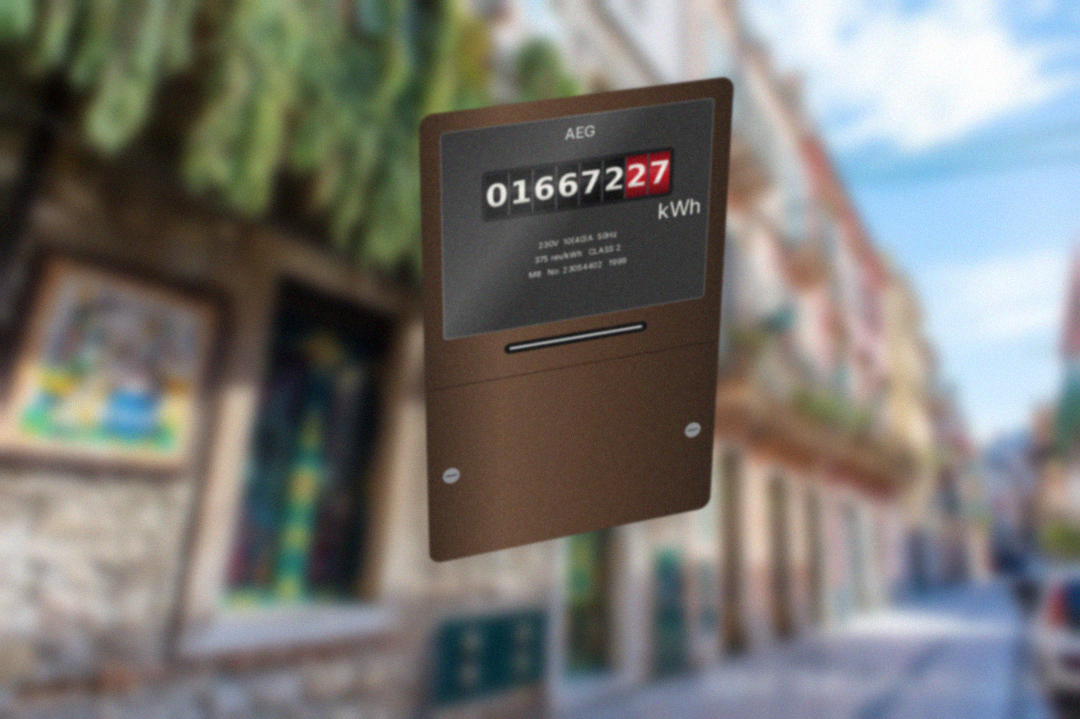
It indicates kWh 16672.27
